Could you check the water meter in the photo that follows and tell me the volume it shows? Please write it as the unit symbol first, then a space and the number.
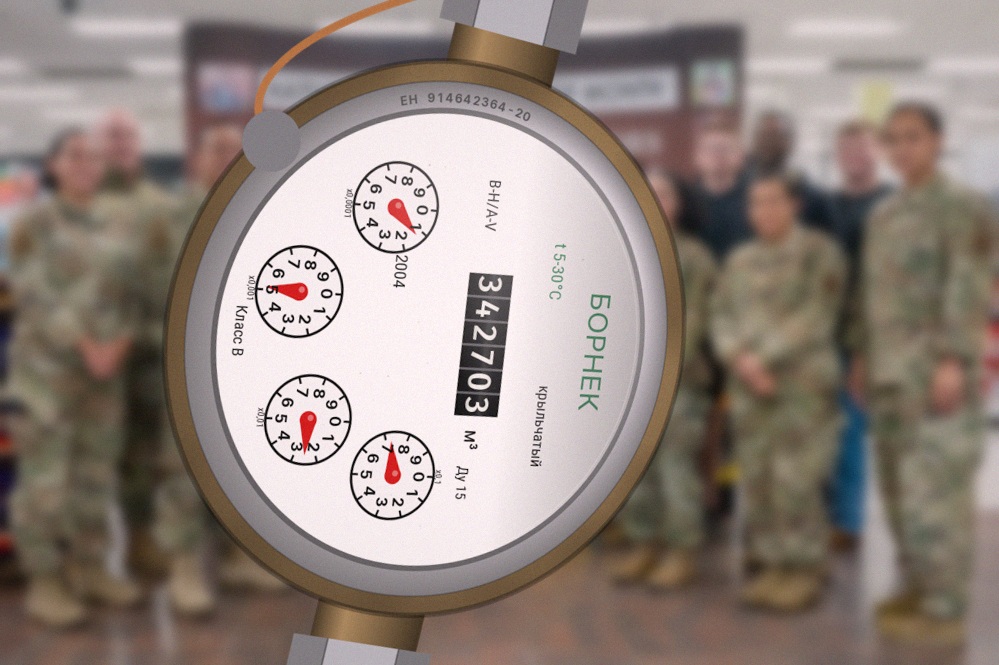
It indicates m³ 342703.7251
